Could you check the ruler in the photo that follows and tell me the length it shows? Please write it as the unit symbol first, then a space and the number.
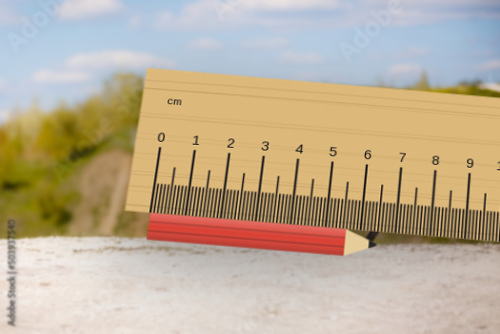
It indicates cm 6.5
